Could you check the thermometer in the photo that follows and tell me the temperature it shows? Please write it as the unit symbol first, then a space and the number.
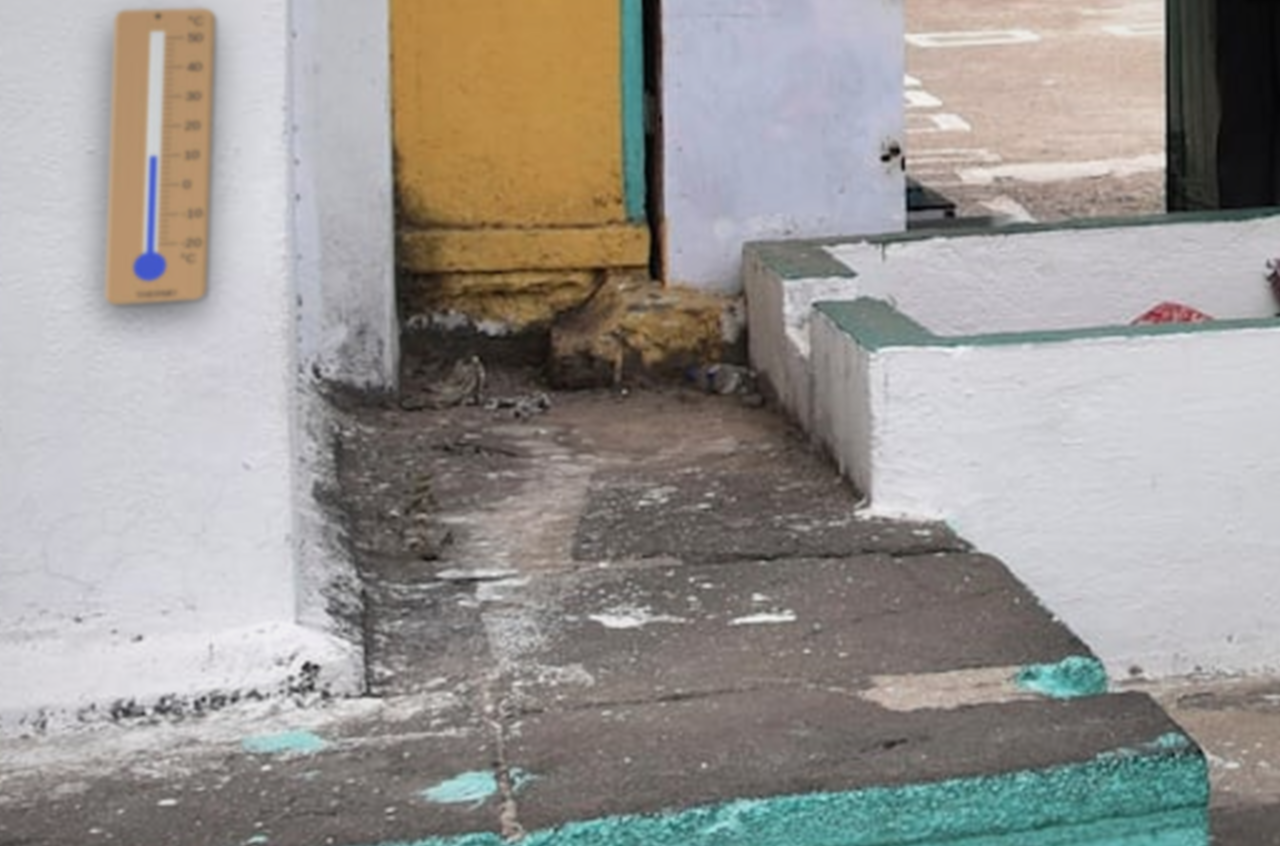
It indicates °C 10
